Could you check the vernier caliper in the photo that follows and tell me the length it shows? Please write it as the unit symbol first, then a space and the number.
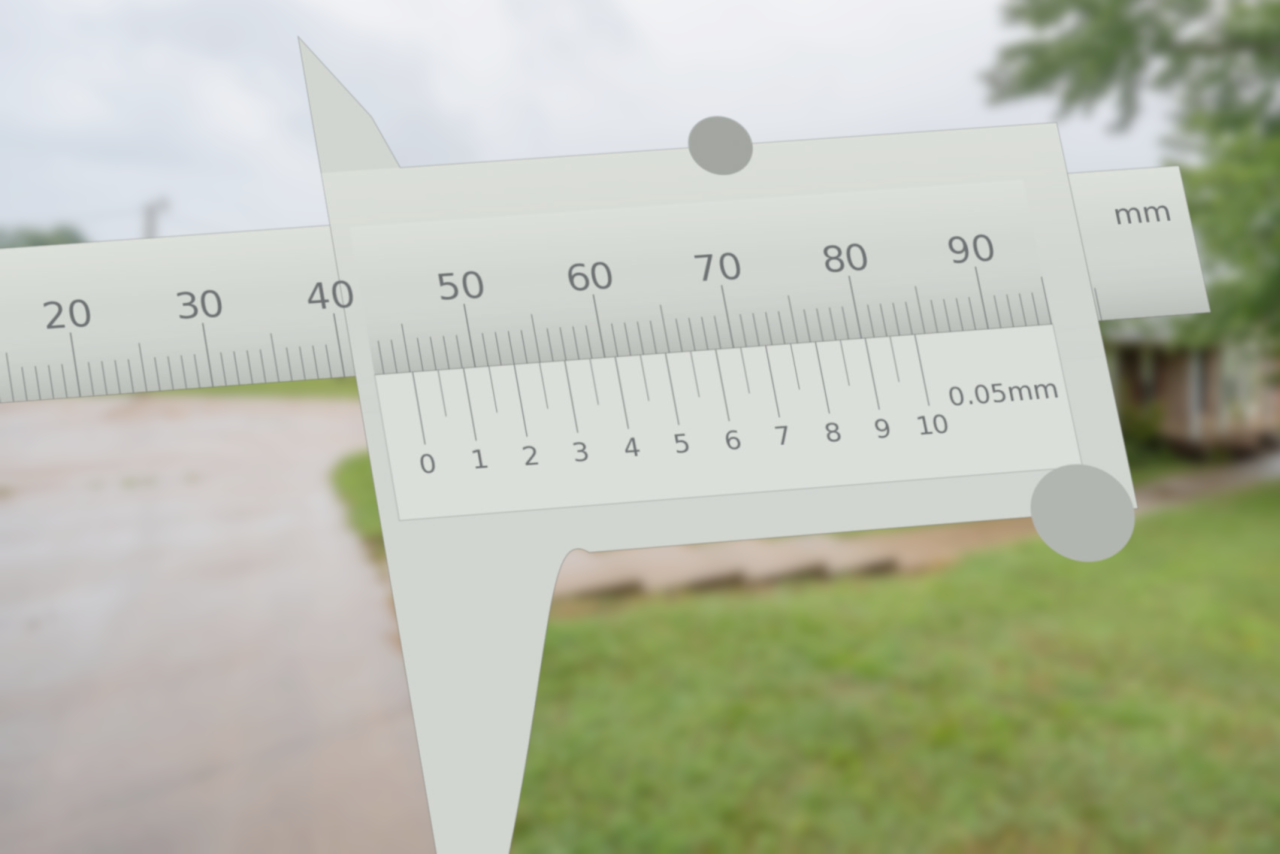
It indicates mm 45.2
